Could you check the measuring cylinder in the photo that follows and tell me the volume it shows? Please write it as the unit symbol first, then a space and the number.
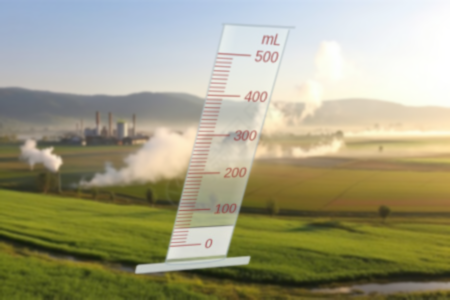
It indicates mL 50
